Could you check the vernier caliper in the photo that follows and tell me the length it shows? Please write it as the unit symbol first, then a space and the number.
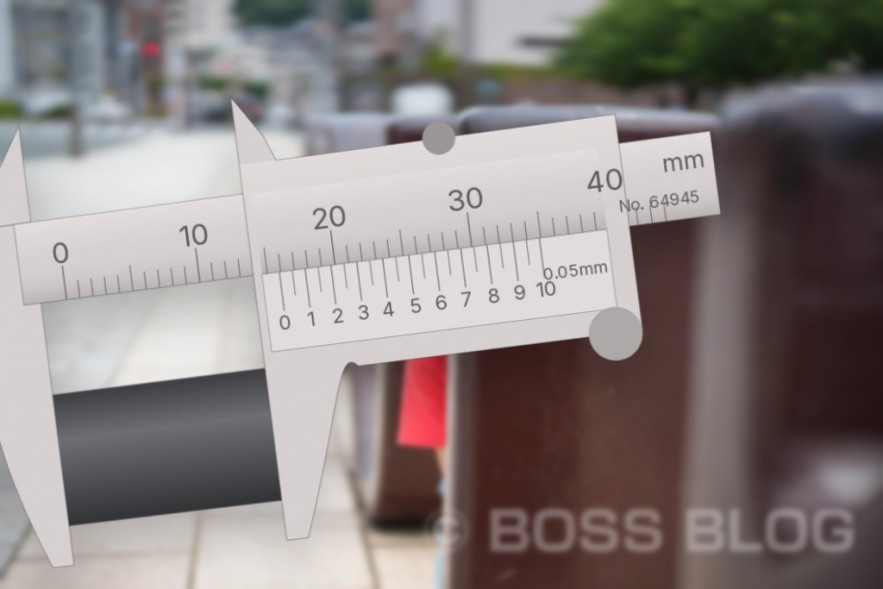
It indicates mm 15.9
